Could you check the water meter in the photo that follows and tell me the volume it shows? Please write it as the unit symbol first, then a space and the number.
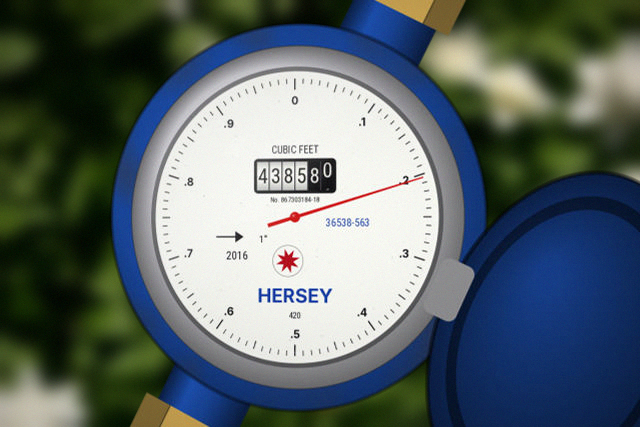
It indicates ft³ 438580.20
